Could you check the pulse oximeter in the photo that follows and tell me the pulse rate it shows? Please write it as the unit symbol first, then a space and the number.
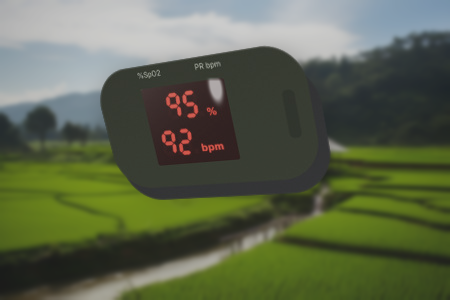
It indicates bpm 92
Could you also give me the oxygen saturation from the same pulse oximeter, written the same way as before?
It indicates % 95
